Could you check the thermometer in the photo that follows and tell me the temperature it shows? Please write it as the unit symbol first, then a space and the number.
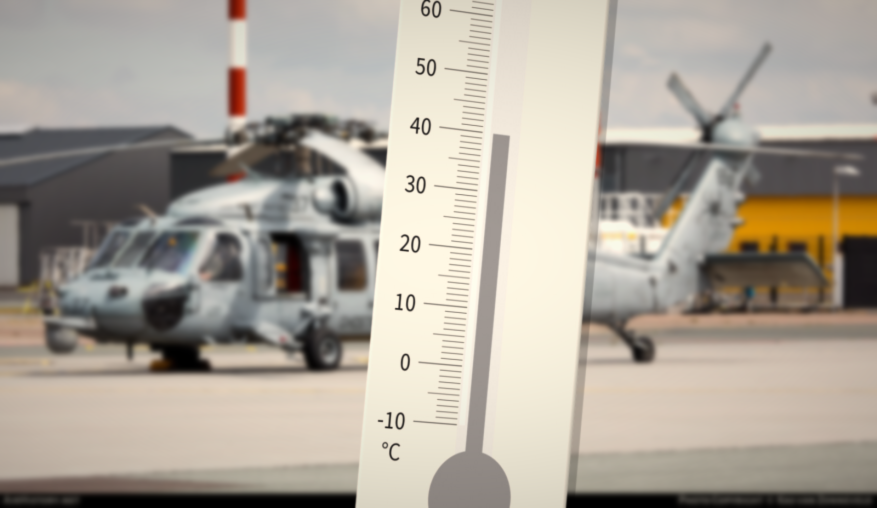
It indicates °C 40
